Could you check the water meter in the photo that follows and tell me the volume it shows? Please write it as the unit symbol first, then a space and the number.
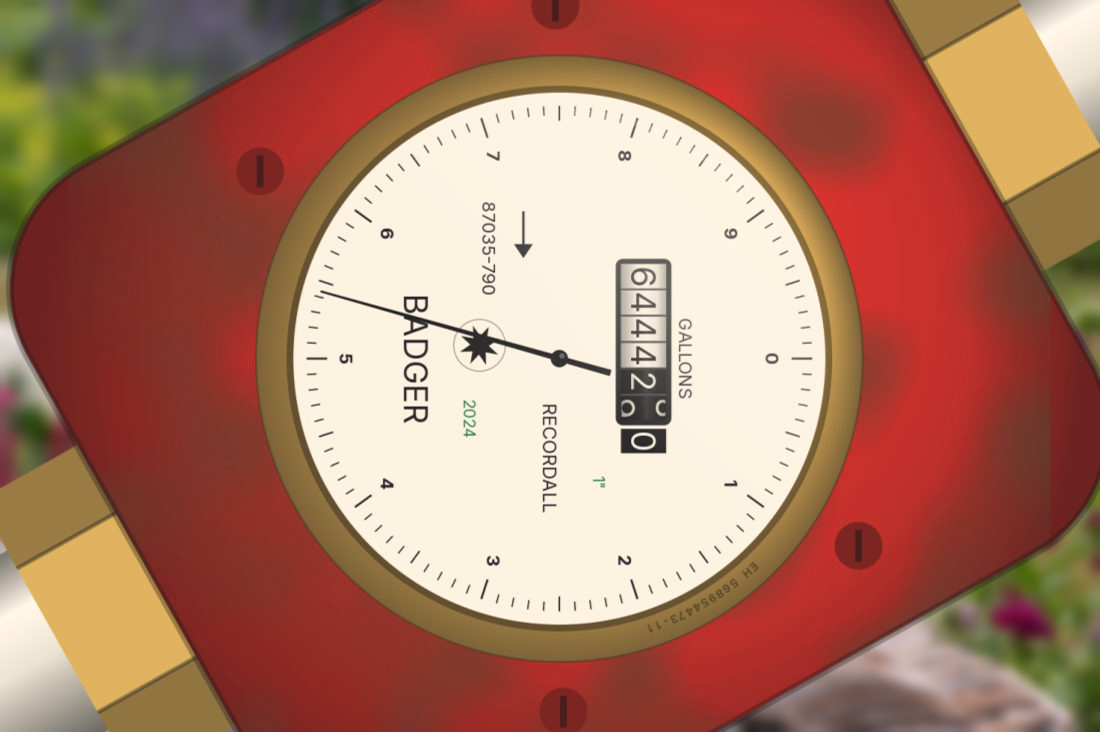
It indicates gal 6444285.4
